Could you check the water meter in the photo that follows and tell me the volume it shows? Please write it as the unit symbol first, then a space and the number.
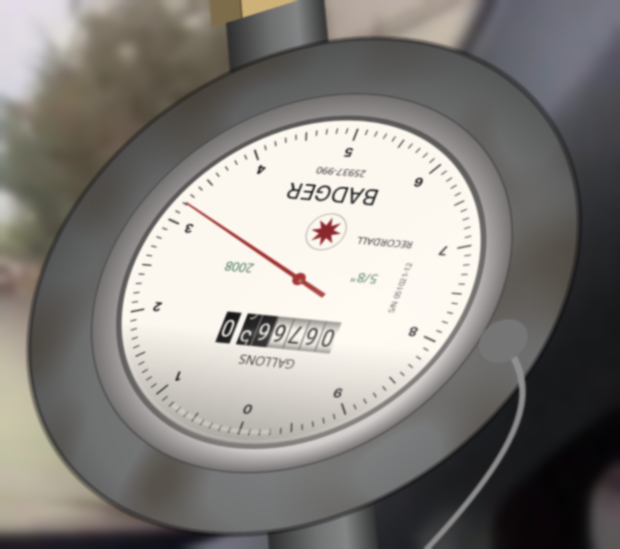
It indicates gal 676653.2
